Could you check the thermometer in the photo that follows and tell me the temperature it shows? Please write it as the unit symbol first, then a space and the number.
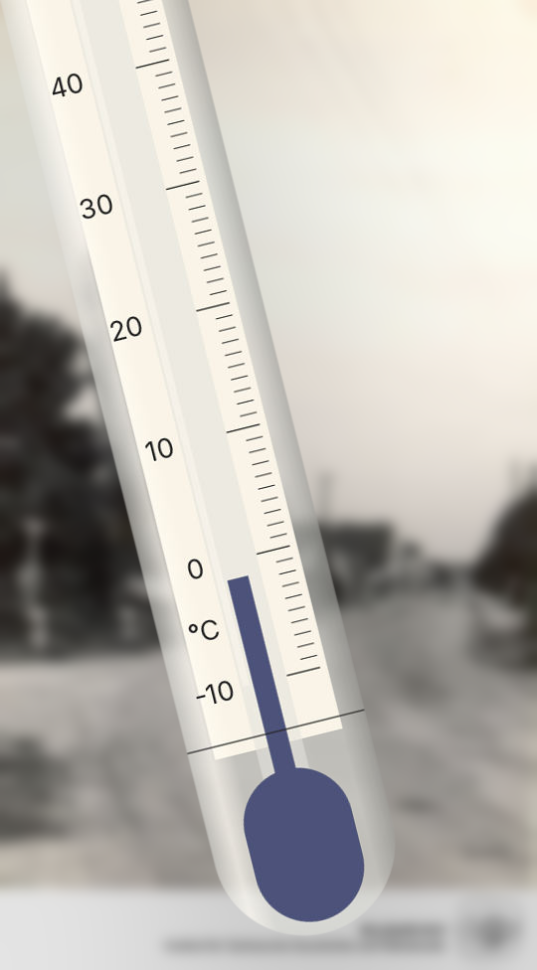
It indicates °C -1.5
